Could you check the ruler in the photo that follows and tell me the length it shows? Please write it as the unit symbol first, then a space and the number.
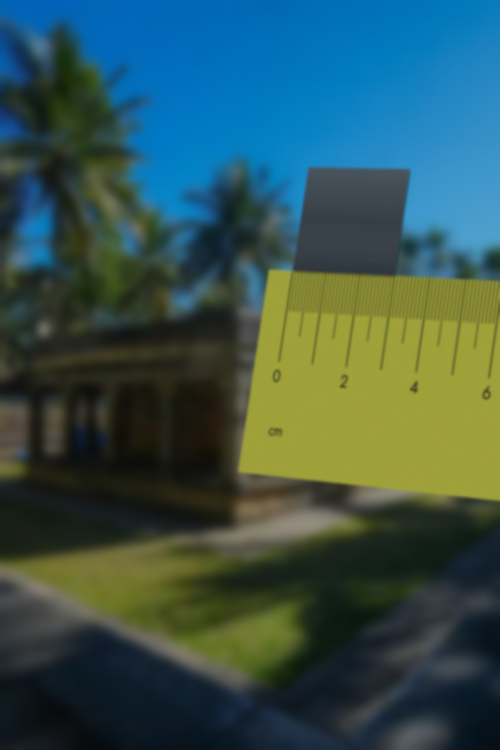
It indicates cm 3
